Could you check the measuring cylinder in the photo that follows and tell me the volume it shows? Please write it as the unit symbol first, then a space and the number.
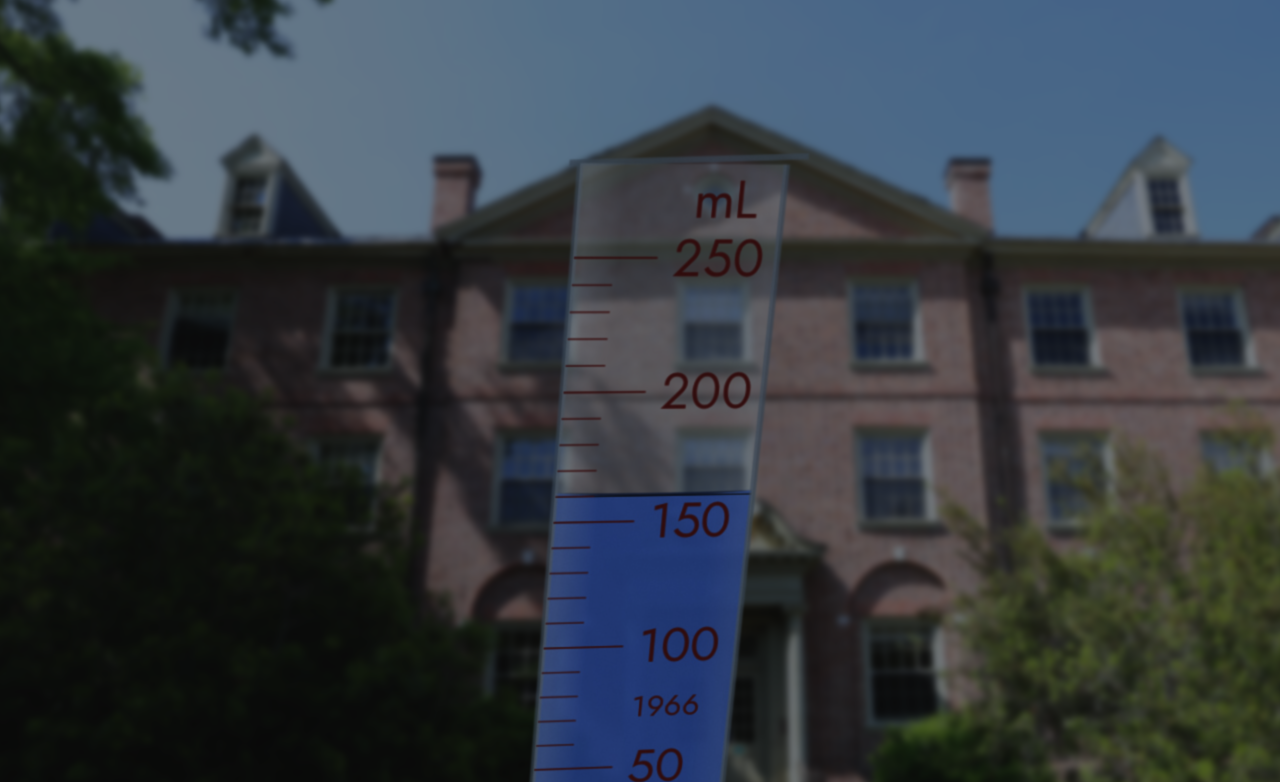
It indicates mL 160
